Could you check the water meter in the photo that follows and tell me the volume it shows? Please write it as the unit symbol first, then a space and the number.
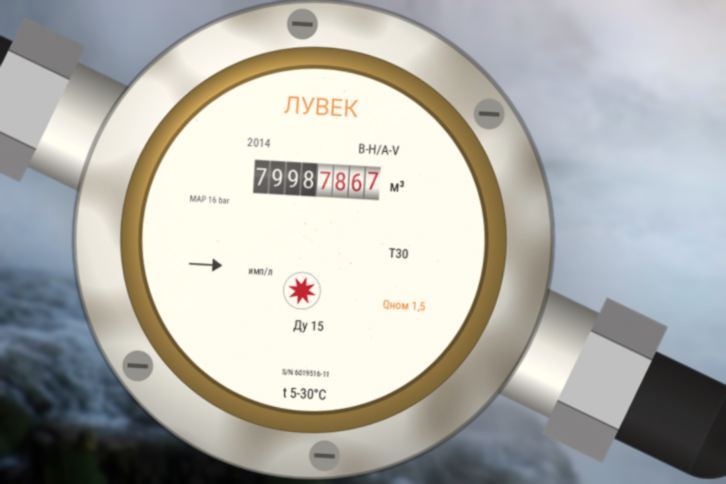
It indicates m³ 7998.7867
